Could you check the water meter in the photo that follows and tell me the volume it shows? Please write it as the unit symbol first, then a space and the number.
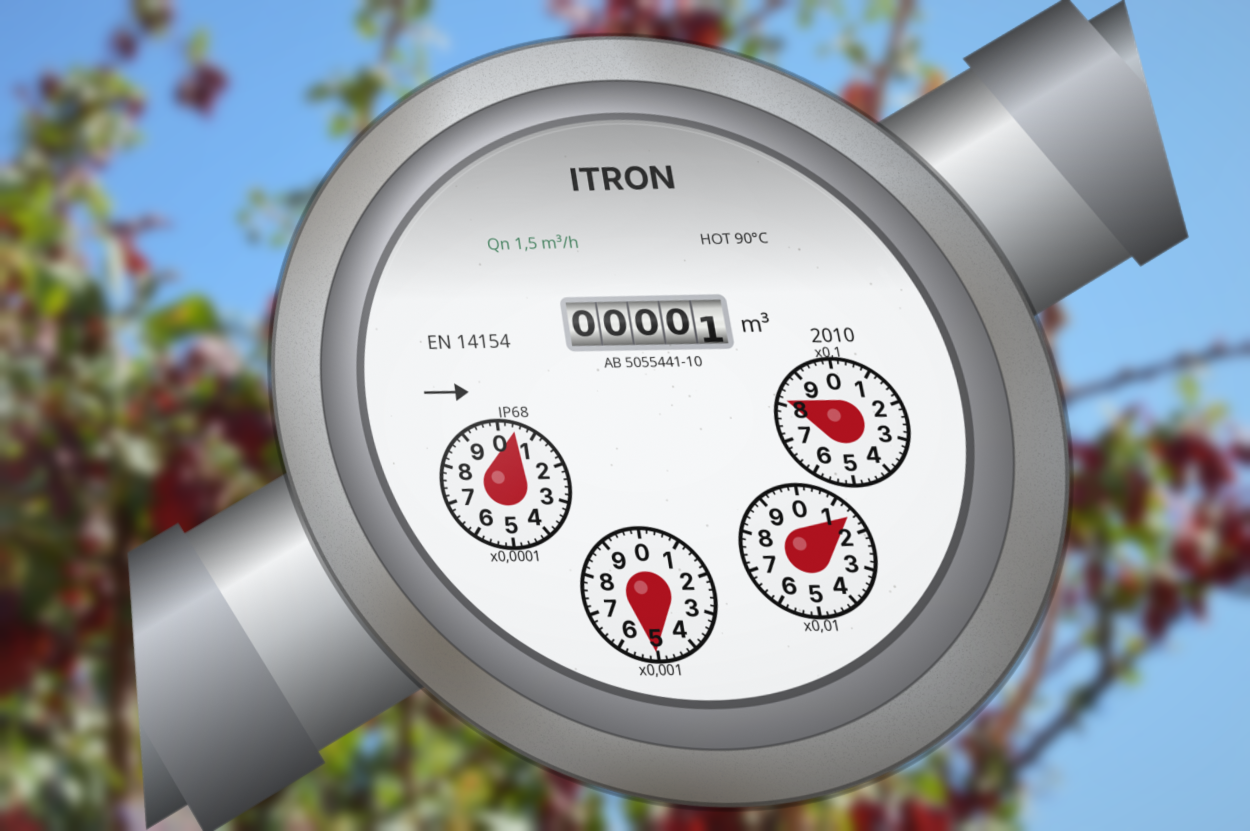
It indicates m³ 0.8150
